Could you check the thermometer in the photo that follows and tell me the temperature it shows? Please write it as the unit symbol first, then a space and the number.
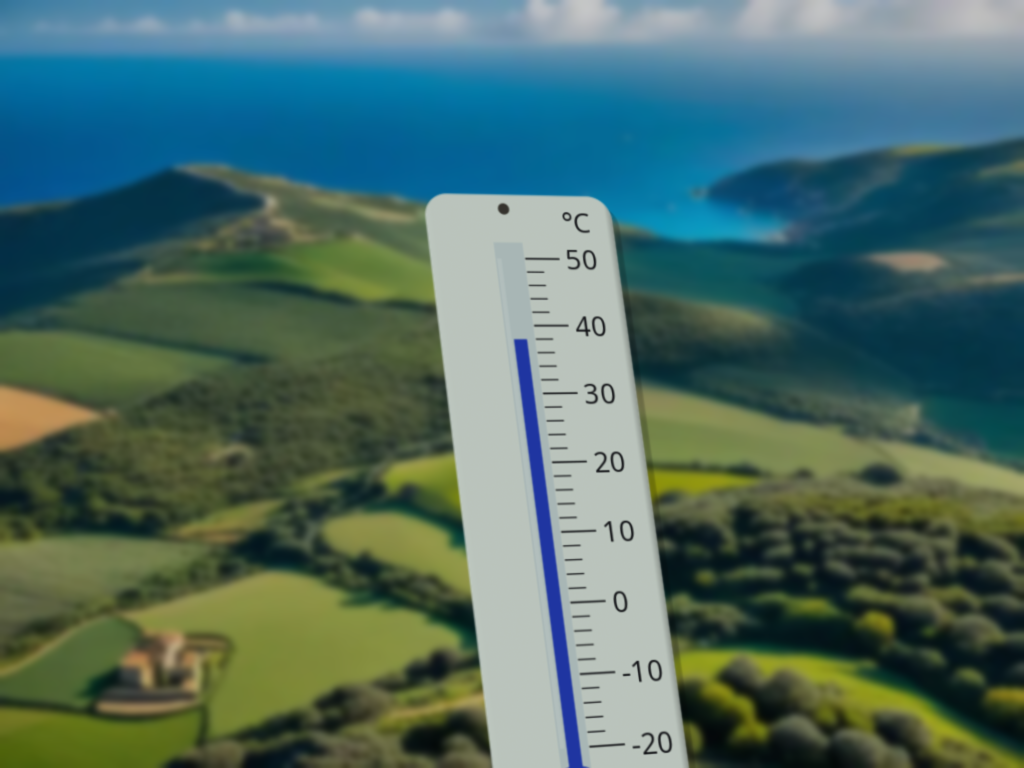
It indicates °C 38
